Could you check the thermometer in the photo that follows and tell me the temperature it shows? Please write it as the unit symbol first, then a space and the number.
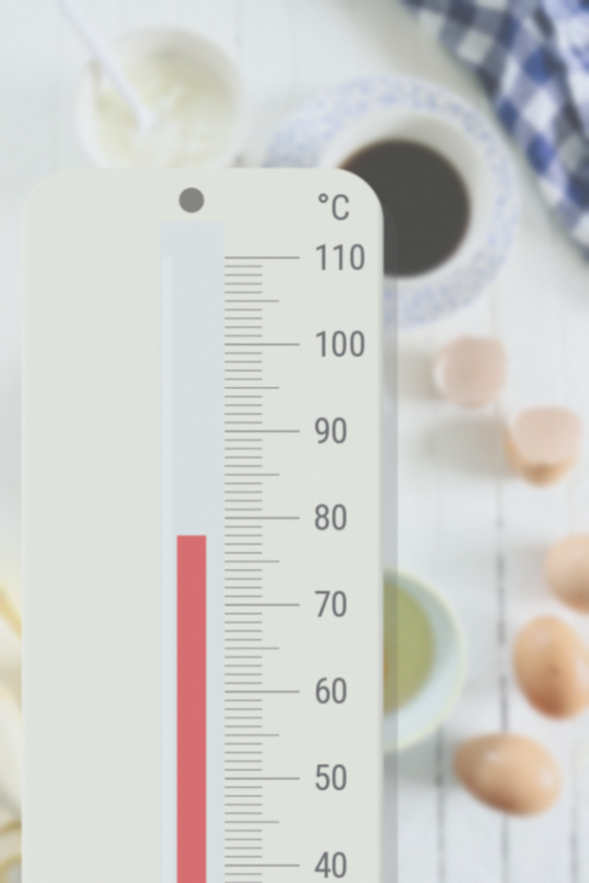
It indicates °C 78
